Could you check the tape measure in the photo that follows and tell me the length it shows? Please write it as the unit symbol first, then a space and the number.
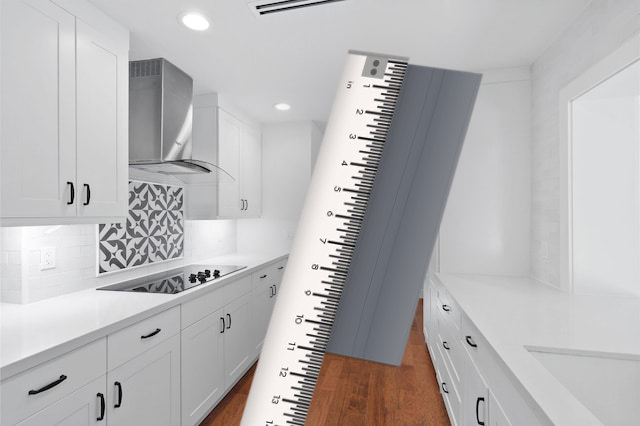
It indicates in 11
